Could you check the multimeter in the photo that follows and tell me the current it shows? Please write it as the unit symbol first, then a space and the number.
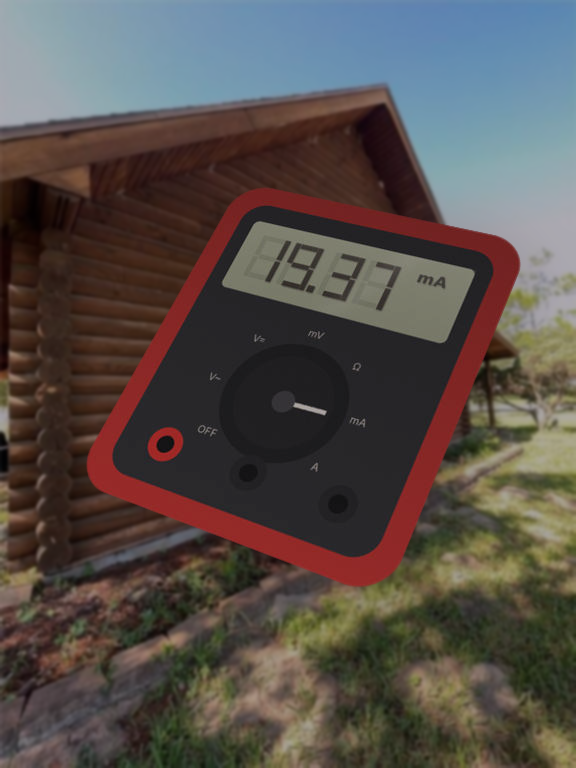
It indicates mA 19.37
